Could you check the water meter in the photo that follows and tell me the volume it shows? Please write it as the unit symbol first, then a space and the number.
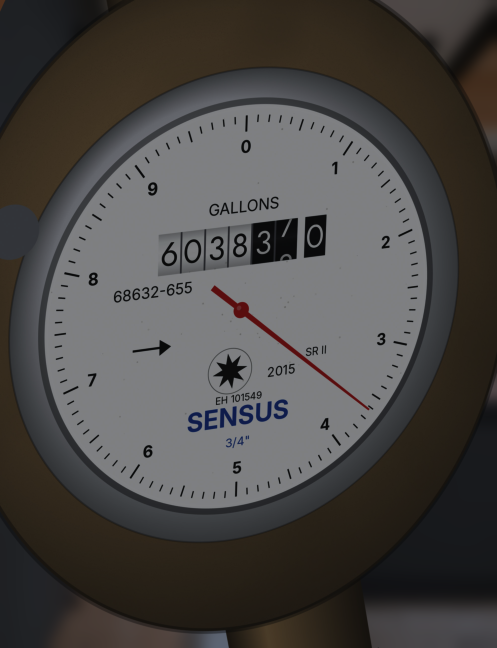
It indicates gal 6038373.6
